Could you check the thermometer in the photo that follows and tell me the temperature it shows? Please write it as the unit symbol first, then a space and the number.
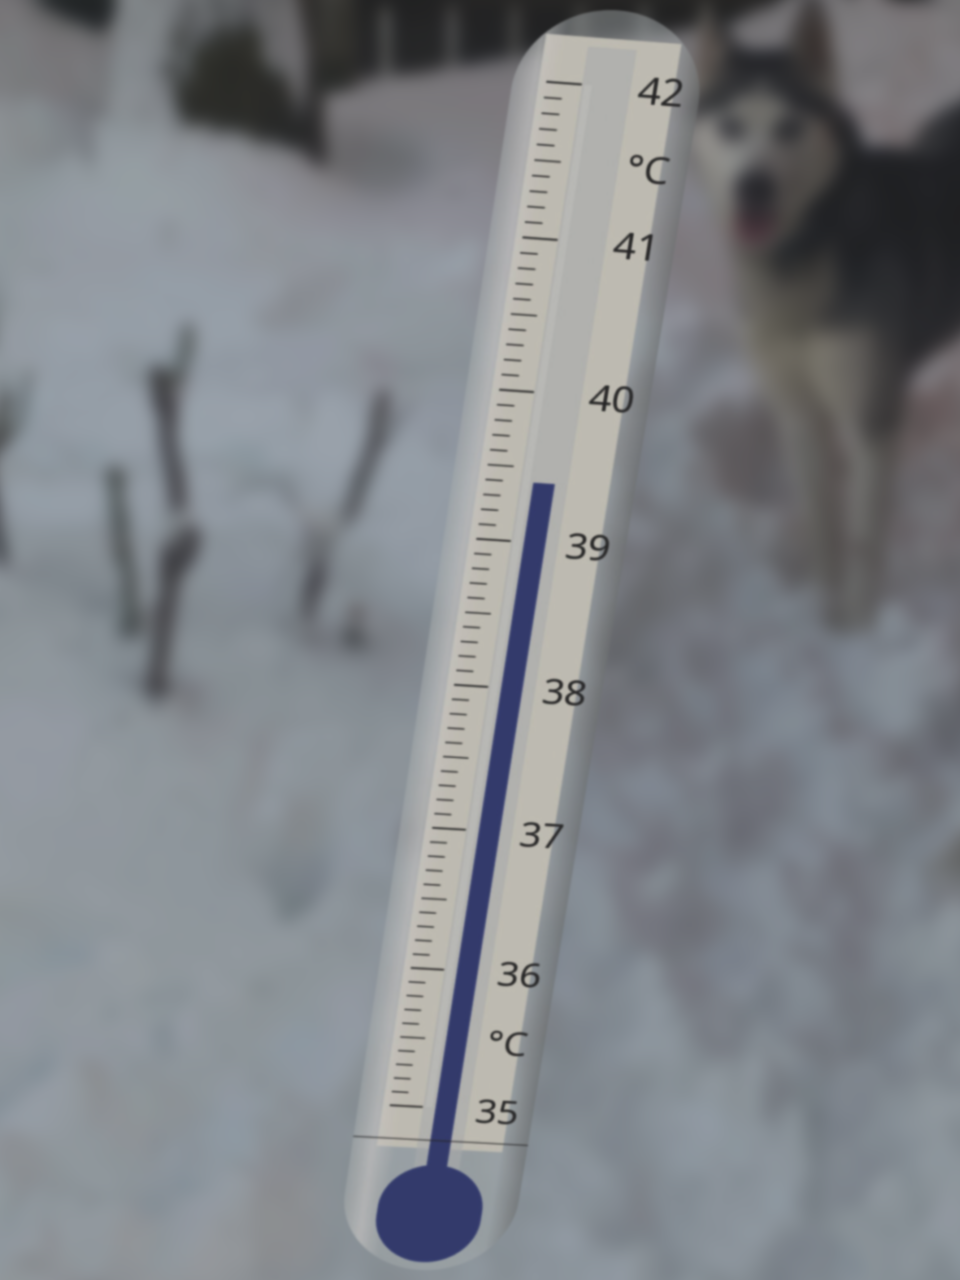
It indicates °C 39.4
